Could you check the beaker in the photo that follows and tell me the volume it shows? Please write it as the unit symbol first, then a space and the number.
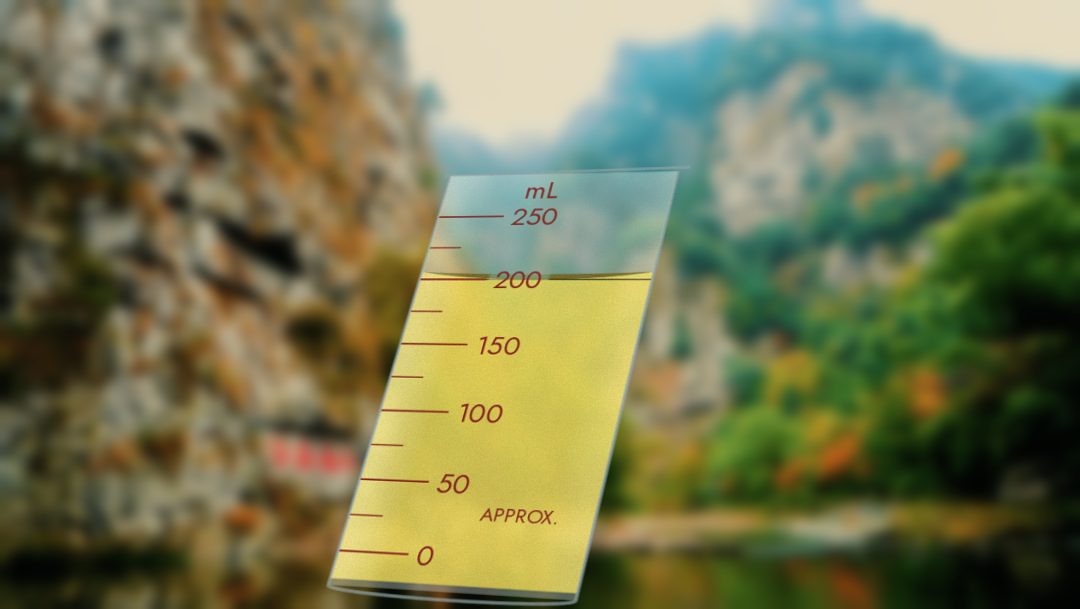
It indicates mL 200
